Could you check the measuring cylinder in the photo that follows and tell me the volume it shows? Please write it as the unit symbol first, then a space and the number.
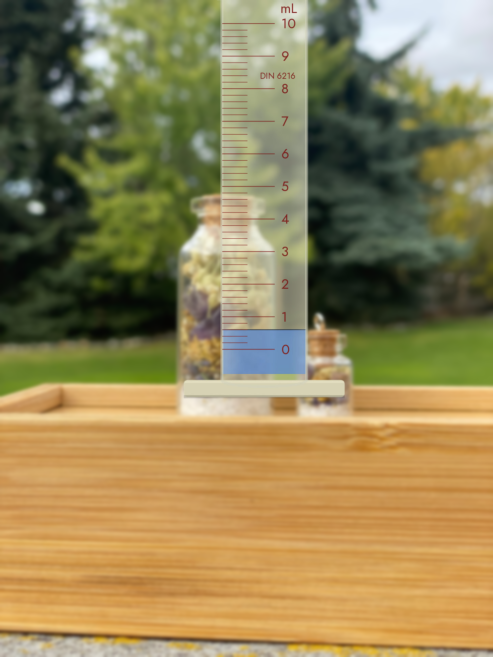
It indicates mL 0.6
